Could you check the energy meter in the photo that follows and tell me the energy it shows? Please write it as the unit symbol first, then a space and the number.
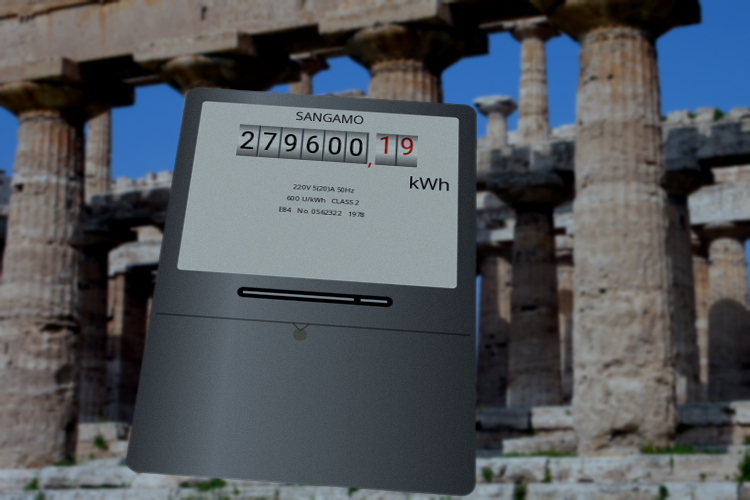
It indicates kWh 279600.19
